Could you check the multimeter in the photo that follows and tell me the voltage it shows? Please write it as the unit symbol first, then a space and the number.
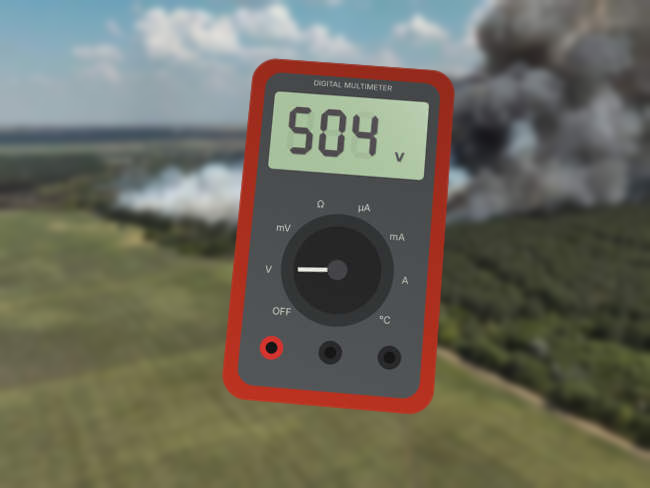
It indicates V 504
